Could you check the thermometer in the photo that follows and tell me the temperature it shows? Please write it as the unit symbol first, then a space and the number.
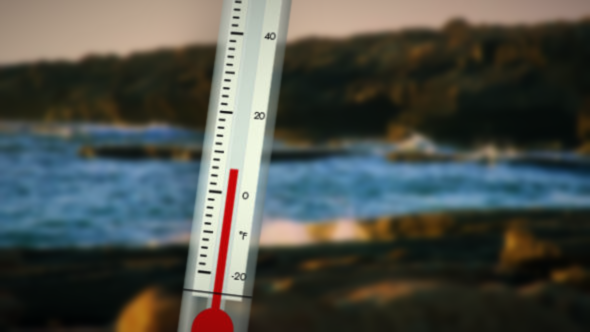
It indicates °F 6
